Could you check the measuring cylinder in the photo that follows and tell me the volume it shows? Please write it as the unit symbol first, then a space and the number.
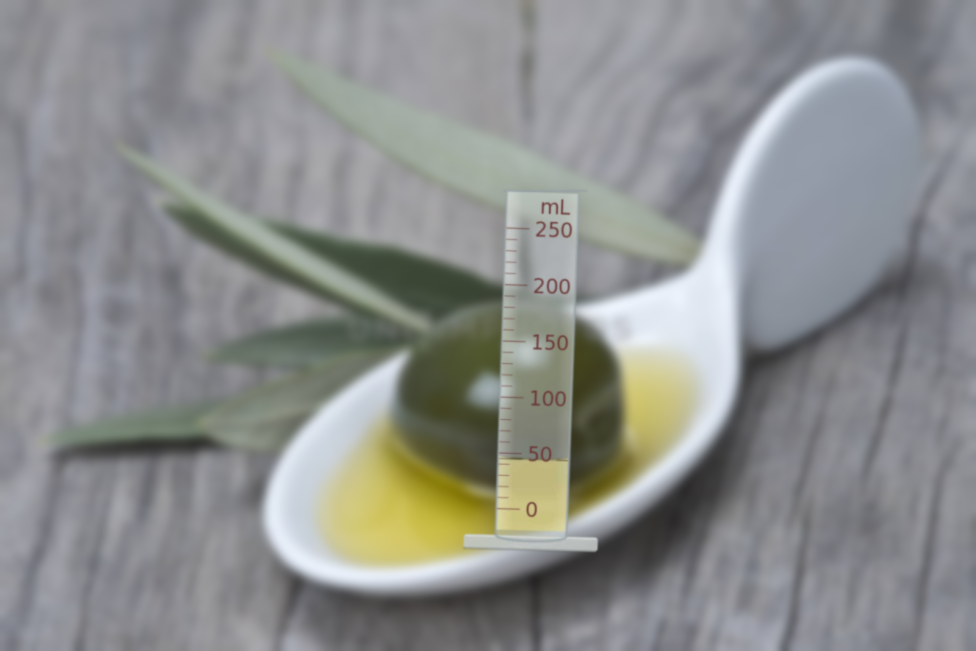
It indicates mL 45
